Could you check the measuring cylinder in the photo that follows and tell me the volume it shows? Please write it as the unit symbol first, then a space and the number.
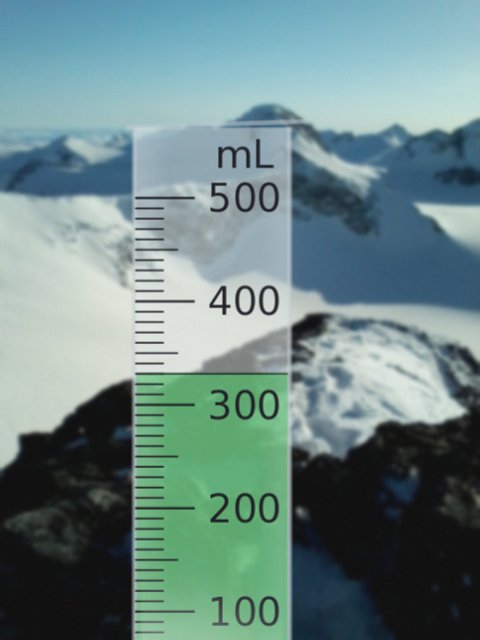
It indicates mL 330
